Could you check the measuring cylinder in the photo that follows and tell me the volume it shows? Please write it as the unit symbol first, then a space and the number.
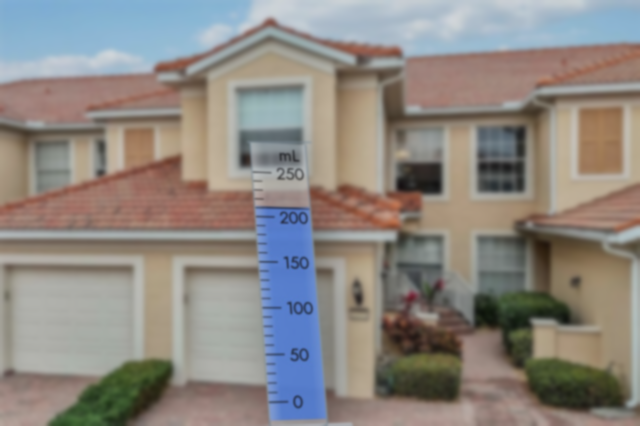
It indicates mL 210
